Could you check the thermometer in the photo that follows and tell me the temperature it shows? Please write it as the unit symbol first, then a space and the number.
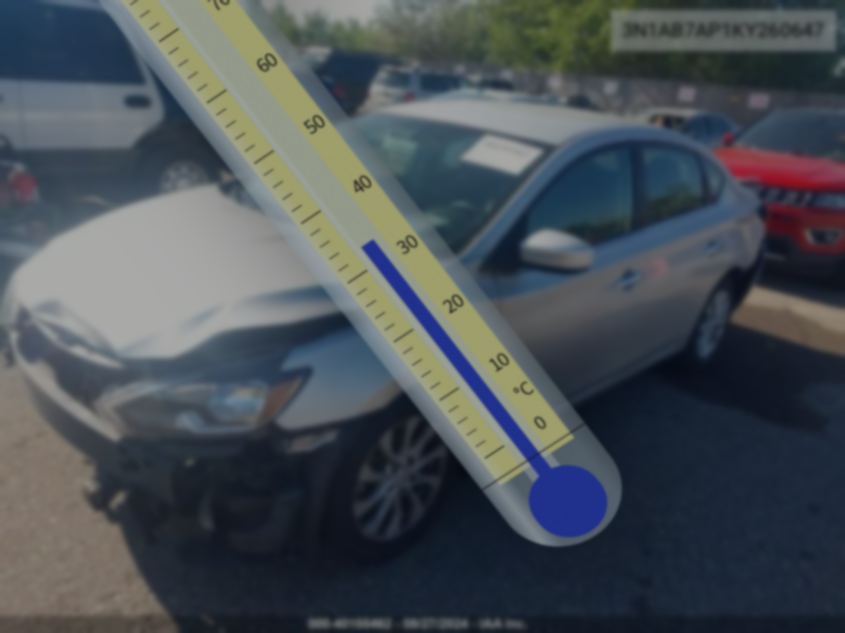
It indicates °C 33
